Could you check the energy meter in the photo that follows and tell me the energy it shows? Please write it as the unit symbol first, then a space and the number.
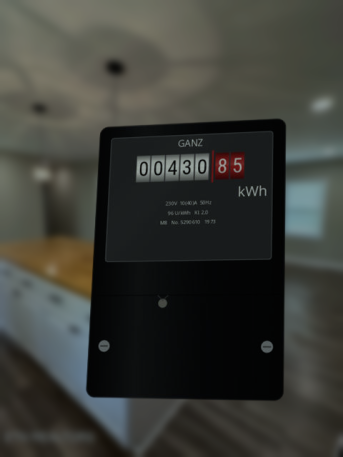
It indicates kWh 430.85
